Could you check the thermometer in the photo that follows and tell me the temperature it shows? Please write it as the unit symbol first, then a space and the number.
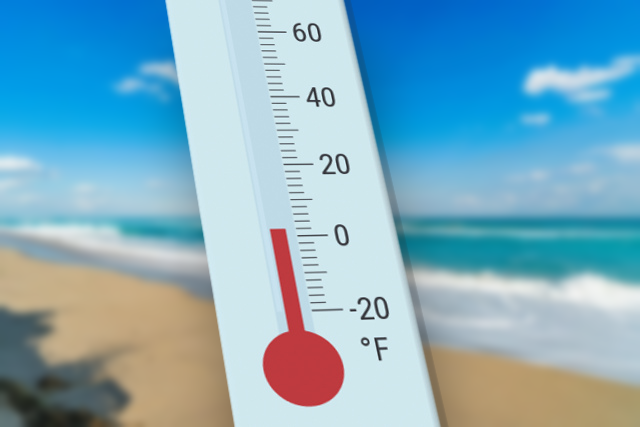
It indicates °F 2
